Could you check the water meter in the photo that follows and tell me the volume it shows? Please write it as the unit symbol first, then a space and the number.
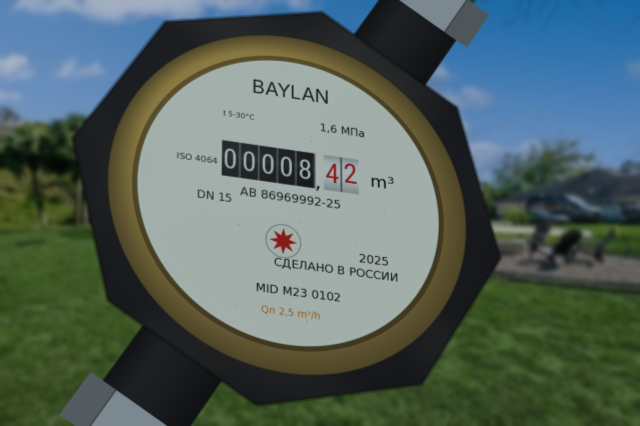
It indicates m³ 8.42
